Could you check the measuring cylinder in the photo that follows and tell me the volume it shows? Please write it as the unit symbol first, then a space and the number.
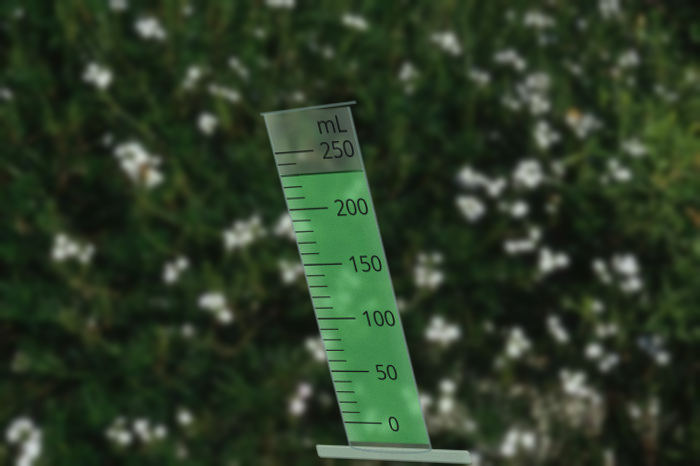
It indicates mL 230
